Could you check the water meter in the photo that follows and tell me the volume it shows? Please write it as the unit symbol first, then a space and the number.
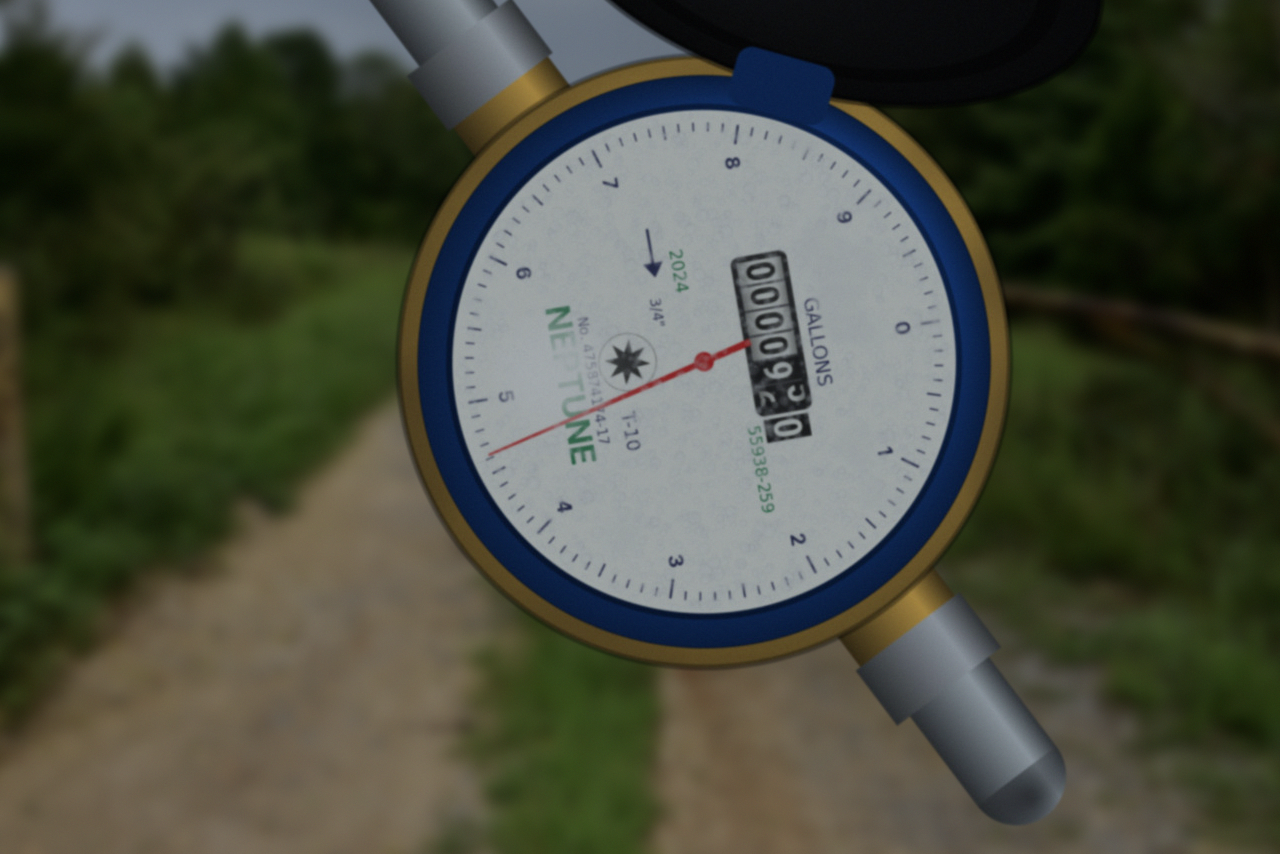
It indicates gal 954.6
